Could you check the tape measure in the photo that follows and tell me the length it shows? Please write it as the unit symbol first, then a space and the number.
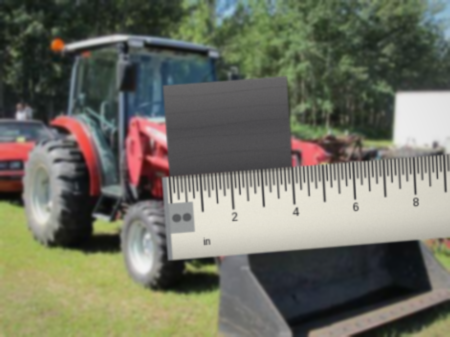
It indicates in 4
